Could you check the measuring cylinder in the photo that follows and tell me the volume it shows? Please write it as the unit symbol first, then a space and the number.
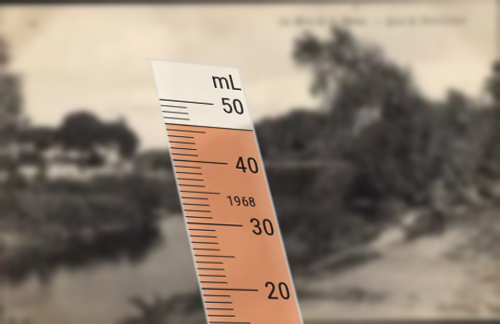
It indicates mL 46
